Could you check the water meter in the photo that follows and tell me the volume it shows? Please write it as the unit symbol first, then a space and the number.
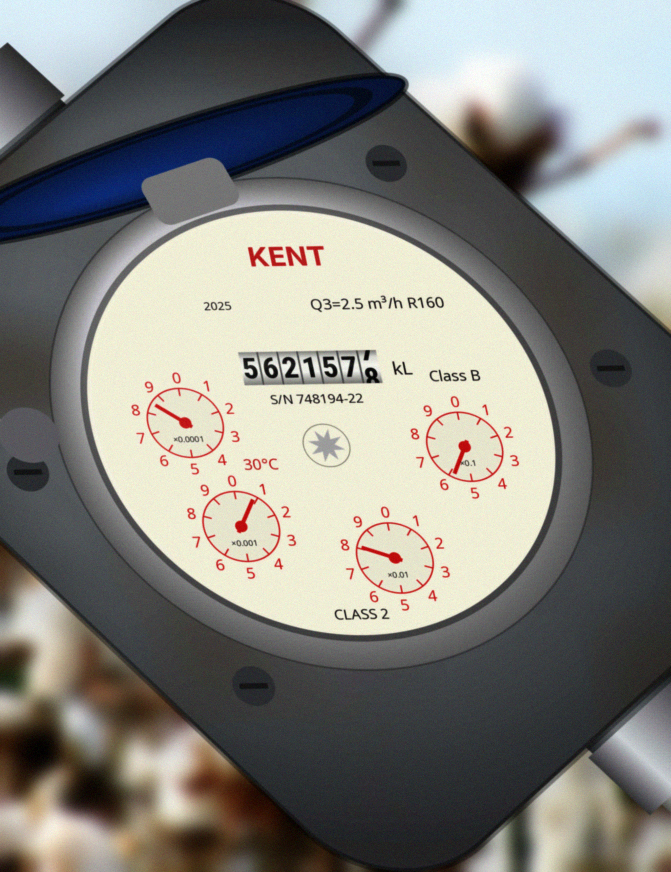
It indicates kL 5621577.5808
